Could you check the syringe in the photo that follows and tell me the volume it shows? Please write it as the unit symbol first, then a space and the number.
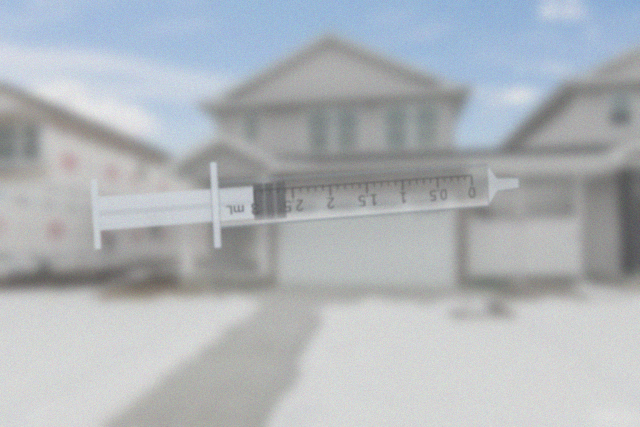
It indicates mL 2.6
